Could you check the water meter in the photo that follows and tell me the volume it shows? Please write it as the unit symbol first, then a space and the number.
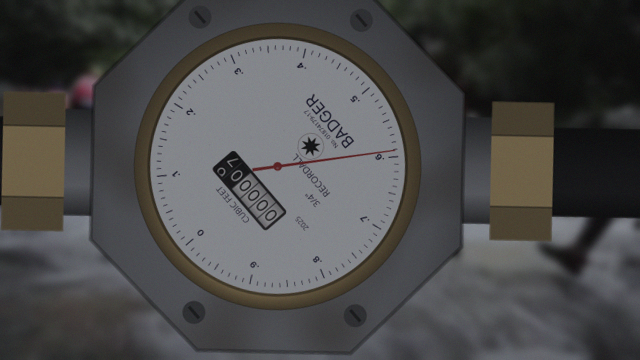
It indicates ft³ 6.59
